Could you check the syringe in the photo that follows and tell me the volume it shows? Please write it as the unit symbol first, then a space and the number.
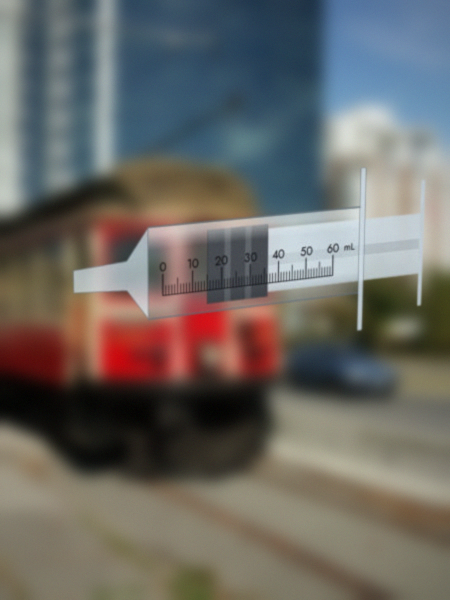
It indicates mL 15
